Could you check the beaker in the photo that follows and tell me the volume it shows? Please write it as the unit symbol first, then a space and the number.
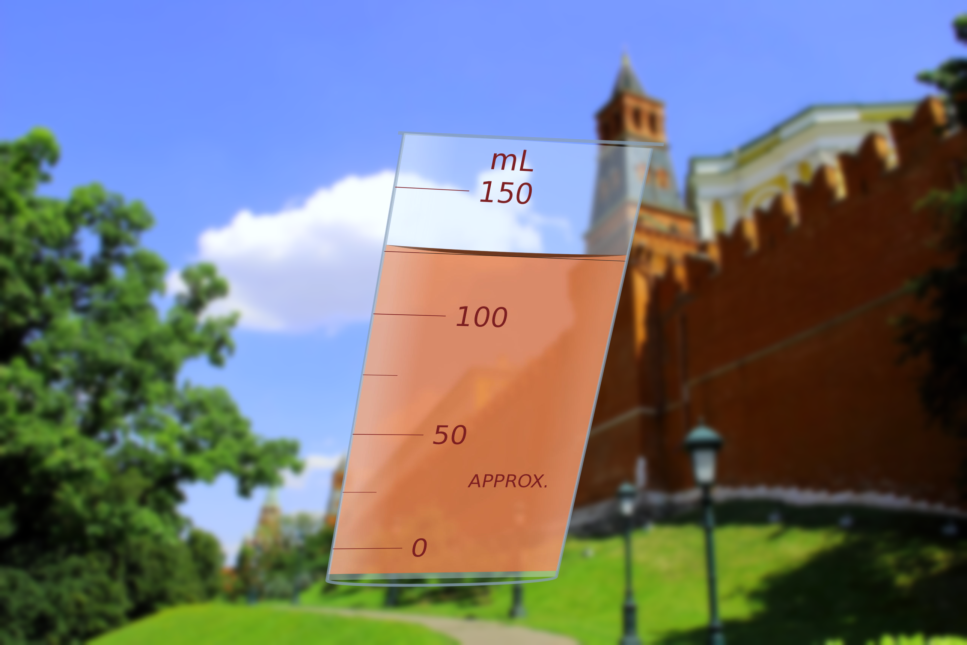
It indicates mL 125
